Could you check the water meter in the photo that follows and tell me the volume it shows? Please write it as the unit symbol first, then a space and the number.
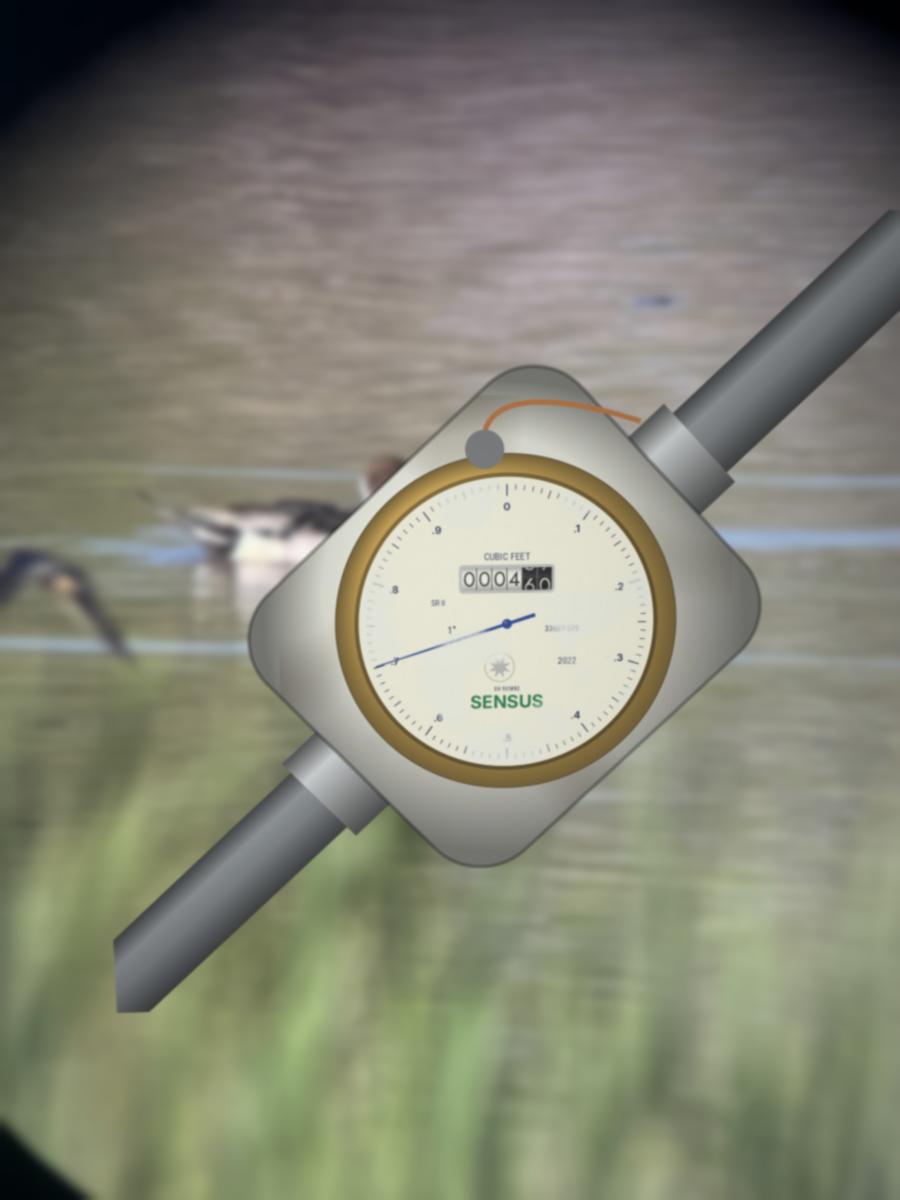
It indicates ft³ 459.70
